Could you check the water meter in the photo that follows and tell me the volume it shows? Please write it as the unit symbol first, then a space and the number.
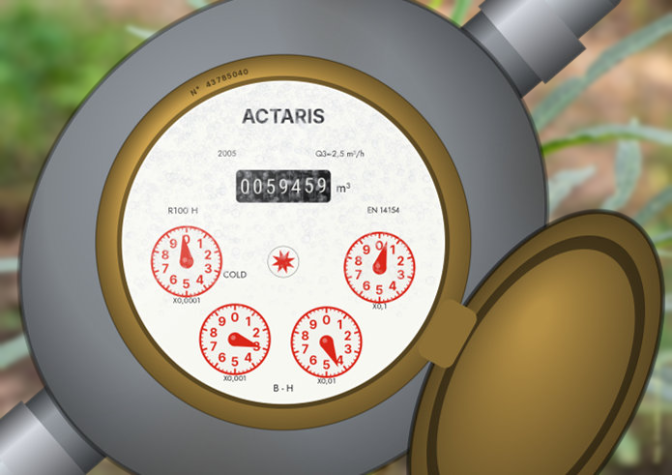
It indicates m³ 59459.0429
